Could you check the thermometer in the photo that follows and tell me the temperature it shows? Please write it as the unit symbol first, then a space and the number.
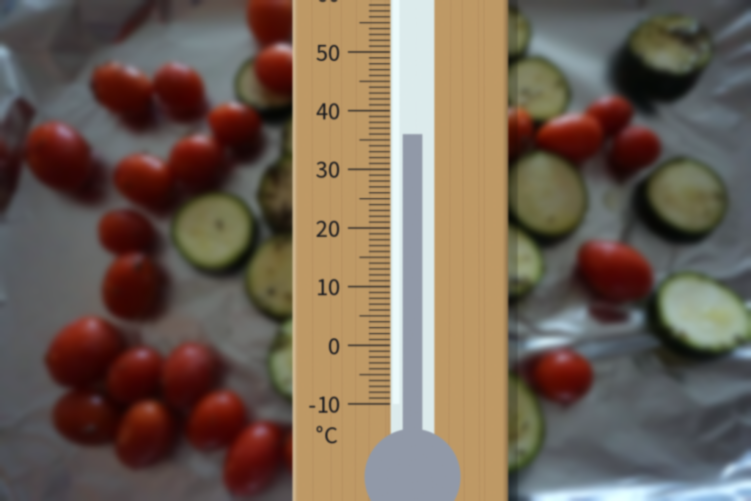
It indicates °C 36
